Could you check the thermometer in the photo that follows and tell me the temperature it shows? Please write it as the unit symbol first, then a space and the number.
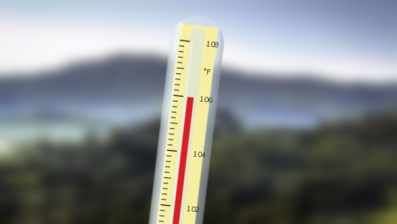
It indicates °F 106
